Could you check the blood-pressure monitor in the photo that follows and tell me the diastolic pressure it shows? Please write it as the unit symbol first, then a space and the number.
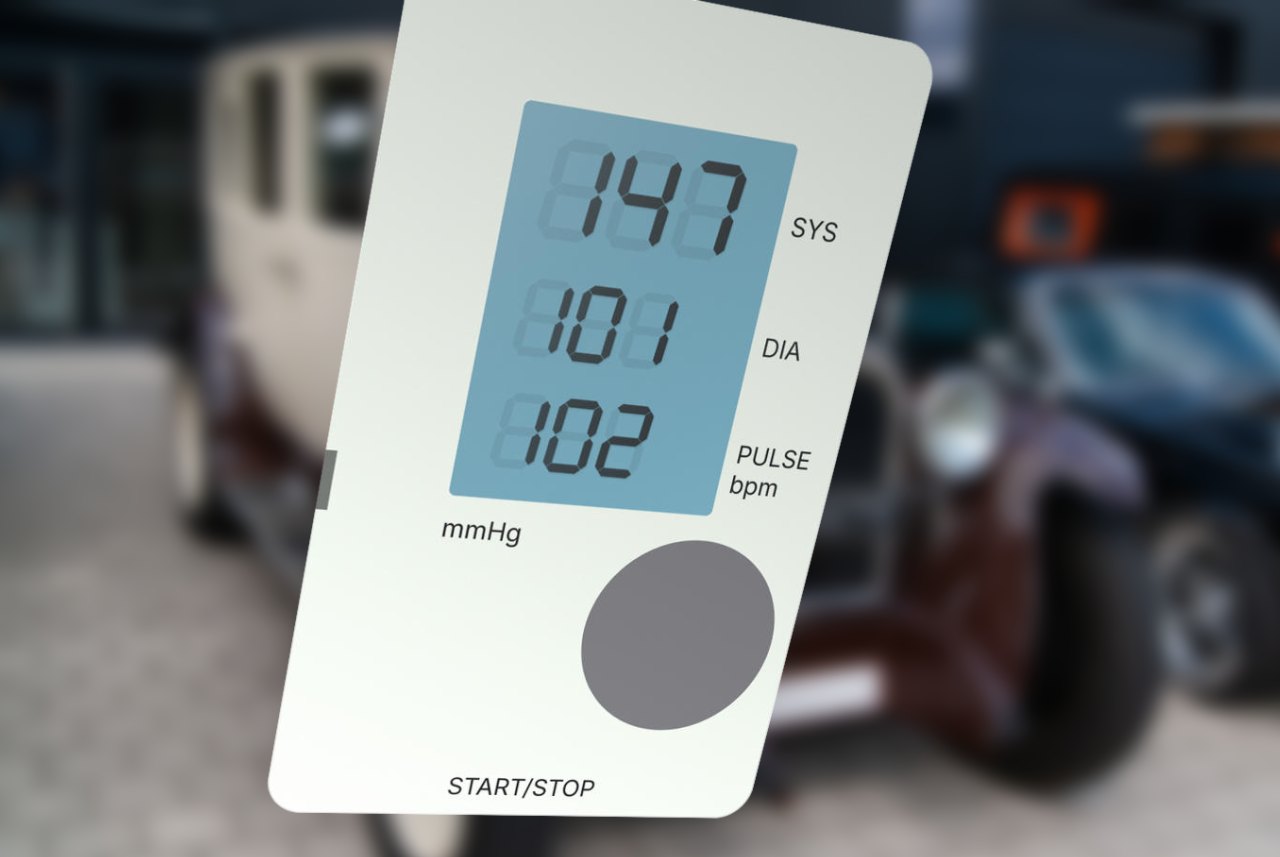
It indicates mmHg 101
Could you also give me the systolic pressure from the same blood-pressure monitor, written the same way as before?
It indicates mmHg 147
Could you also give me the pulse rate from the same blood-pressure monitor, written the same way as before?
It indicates bpm 102
